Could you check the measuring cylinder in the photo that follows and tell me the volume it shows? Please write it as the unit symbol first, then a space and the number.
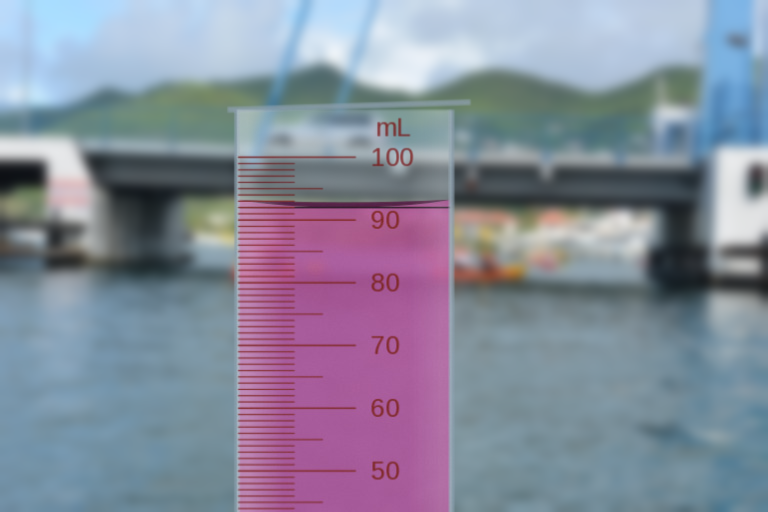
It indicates mL 92
